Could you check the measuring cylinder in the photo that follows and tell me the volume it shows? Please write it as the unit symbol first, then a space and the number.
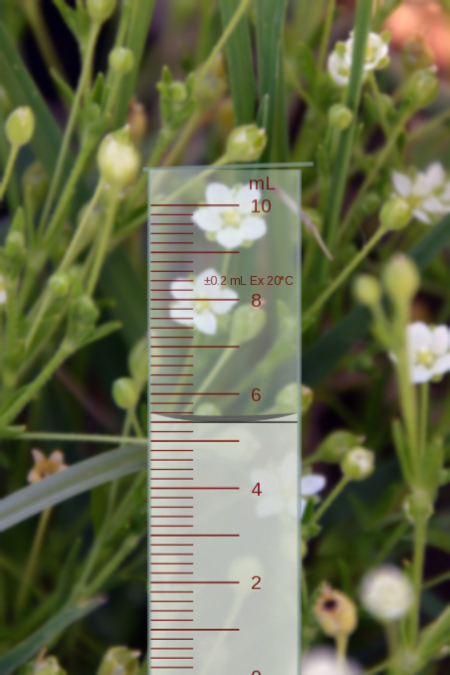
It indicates mL 5.4
